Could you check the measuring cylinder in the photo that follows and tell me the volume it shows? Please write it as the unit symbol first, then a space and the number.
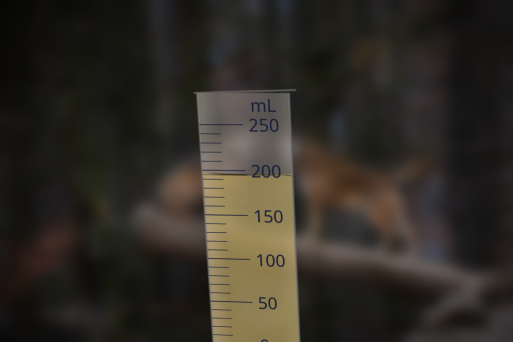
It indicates mL 195
